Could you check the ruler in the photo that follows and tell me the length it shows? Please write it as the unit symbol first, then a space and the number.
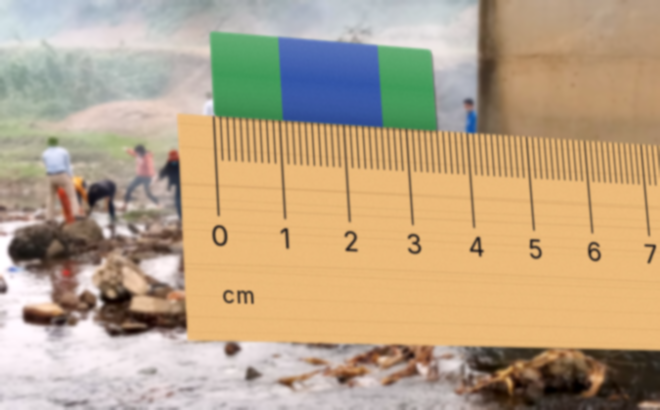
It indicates cm 3.5
